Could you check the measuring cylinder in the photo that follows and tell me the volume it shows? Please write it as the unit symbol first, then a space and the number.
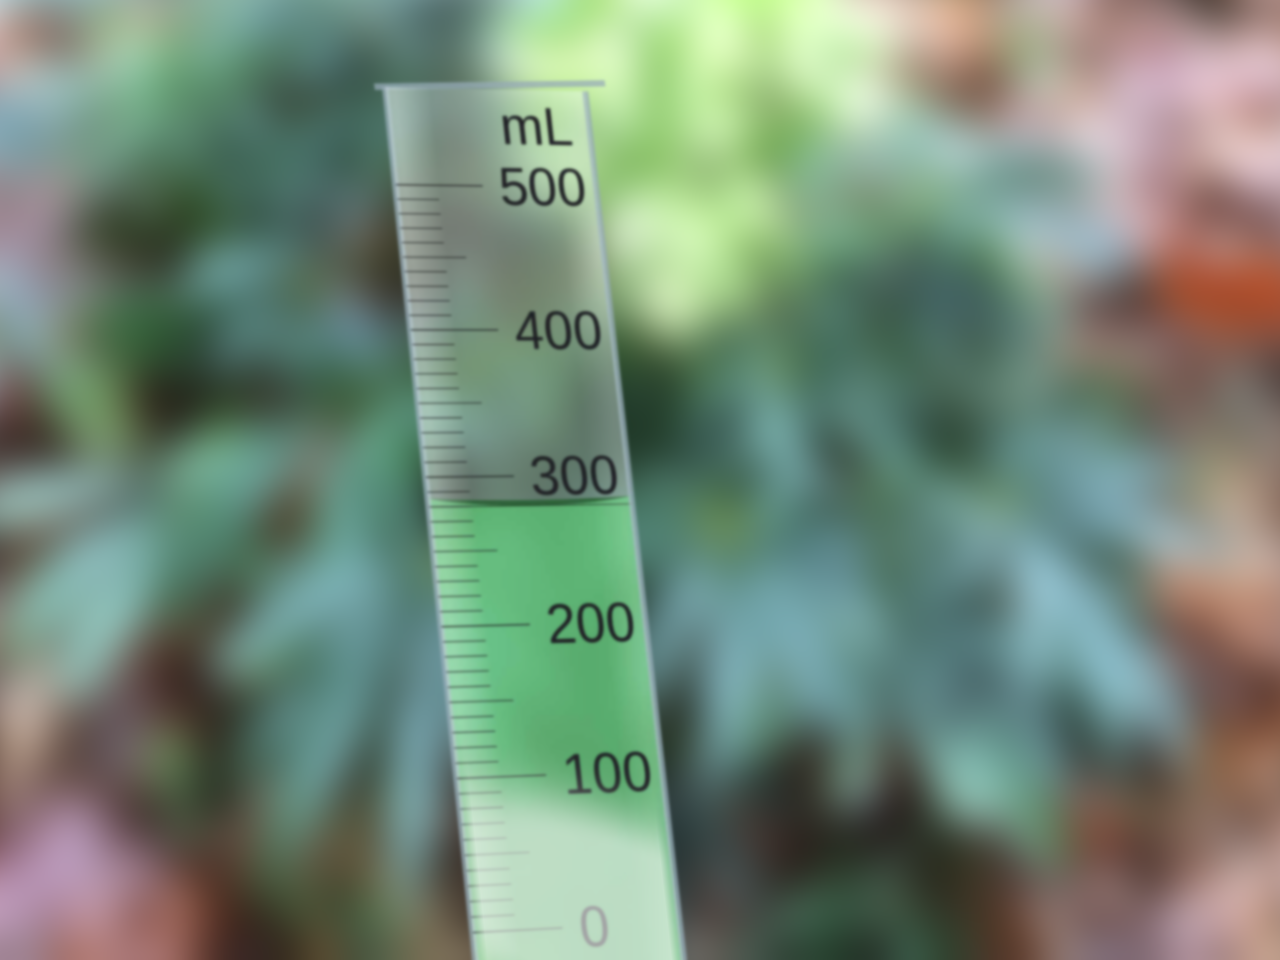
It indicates mL 280
